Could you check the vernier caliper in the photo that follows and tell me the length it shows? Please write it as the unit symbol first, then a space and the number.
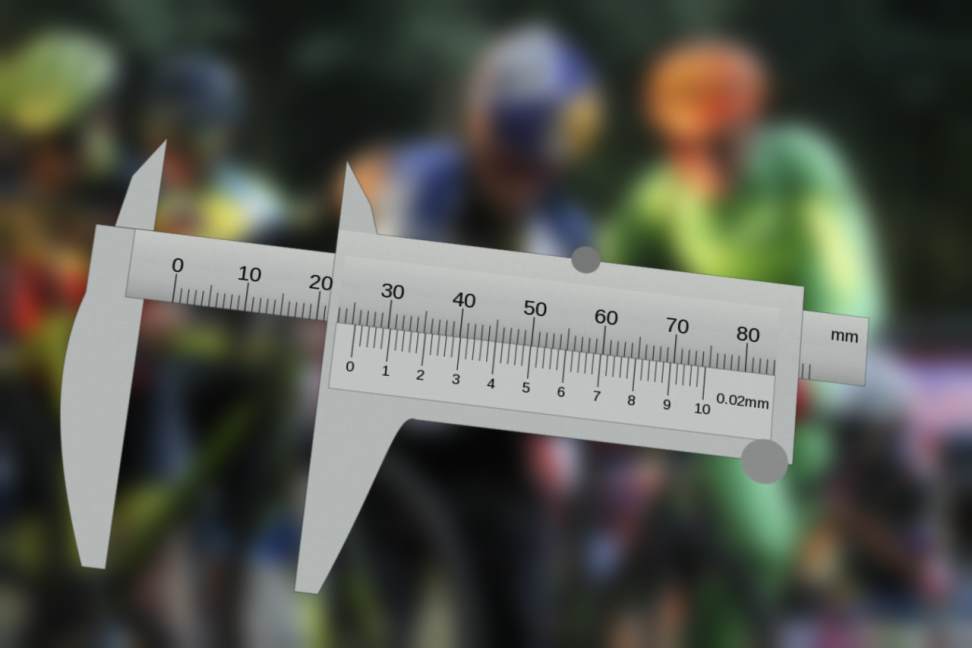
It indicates mm 25.4
